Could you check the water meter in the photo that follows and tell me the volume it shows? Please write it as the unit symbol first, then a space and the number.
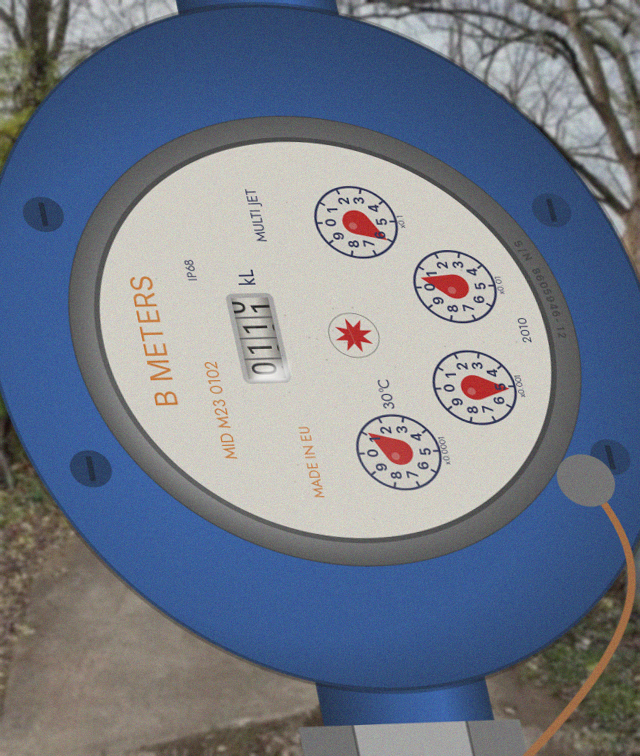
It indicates kL 110.6051
